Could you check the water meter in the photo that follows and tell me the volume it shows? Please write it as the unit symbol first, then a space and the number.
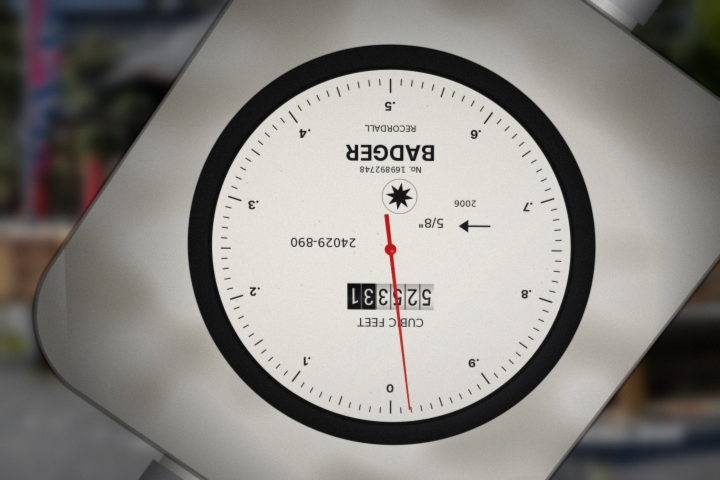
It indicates ft³ 525330.98
